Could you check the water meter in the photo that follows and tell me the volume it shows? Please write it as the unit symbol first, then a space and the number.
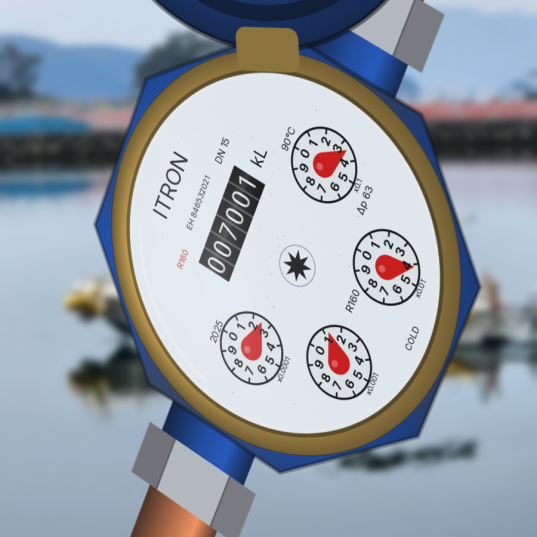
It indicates kL 7001.3412
